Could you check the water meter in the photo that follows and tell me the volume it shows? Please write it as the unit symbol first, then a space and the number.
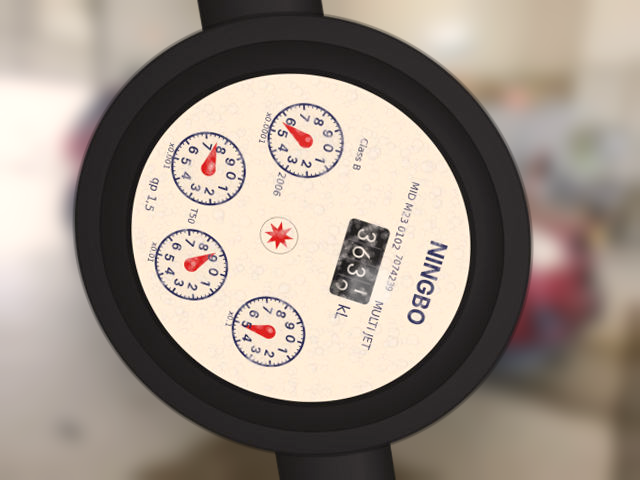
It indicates kL 3631.4875
